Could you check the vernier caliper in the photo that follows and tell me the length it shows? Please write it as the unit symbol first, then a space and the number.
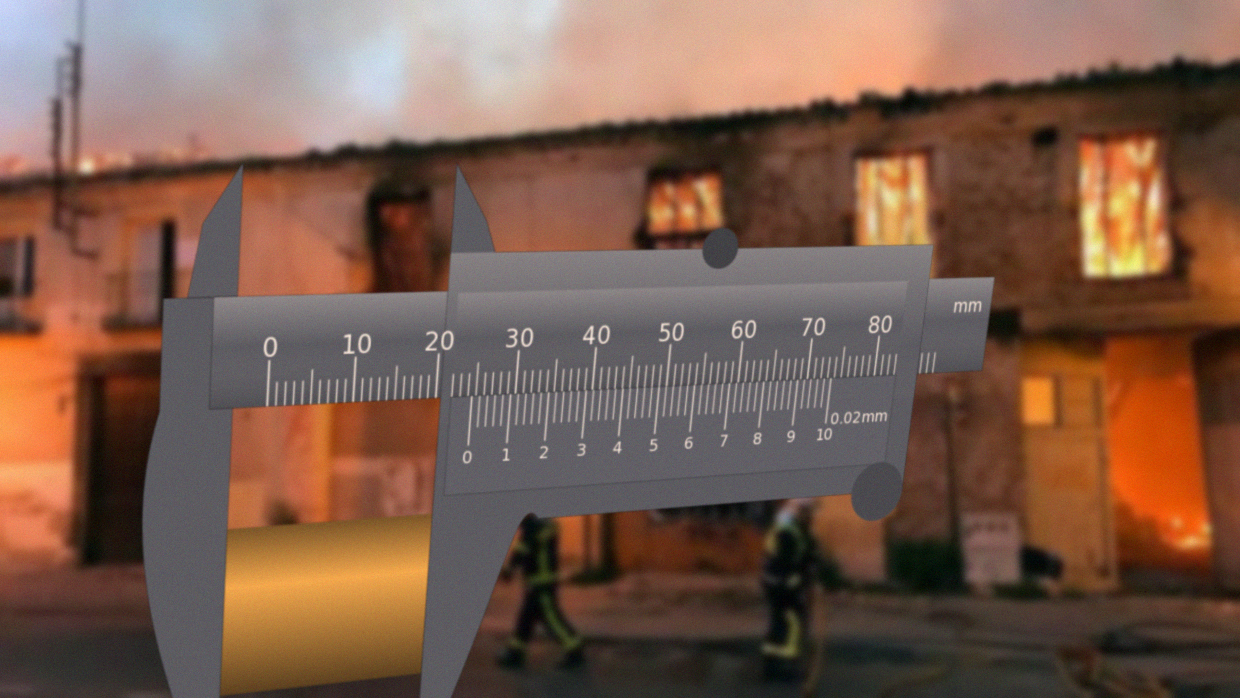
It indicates mm 24.5
